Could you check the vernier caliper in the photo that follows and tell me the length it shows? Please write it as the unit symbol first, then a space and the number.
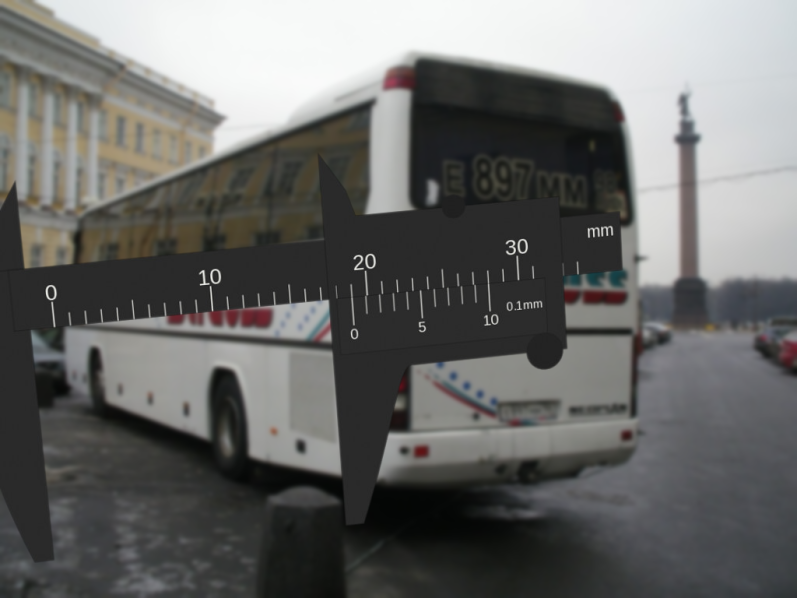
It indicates mm 19.0
